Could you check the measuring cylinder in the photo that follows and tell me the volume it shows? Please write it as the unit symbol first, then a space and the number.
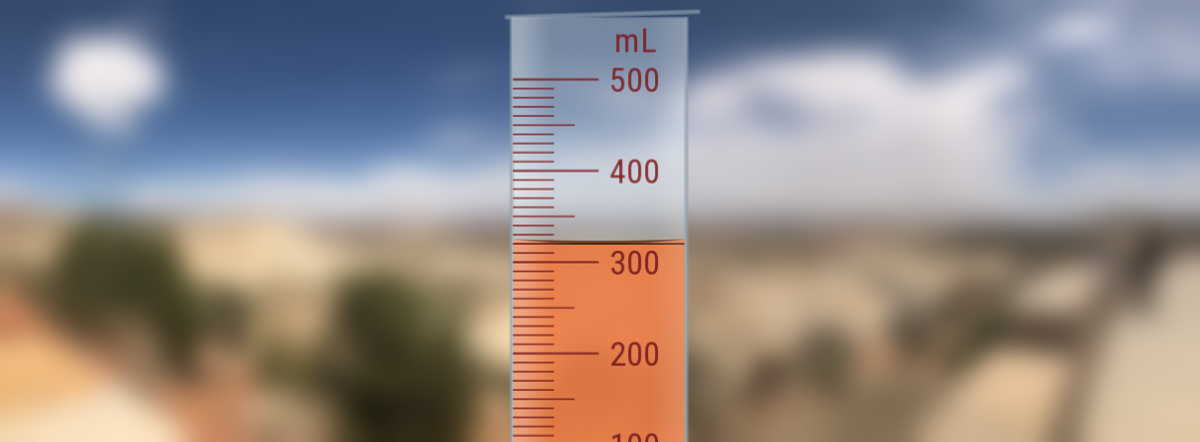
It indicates mL 320
